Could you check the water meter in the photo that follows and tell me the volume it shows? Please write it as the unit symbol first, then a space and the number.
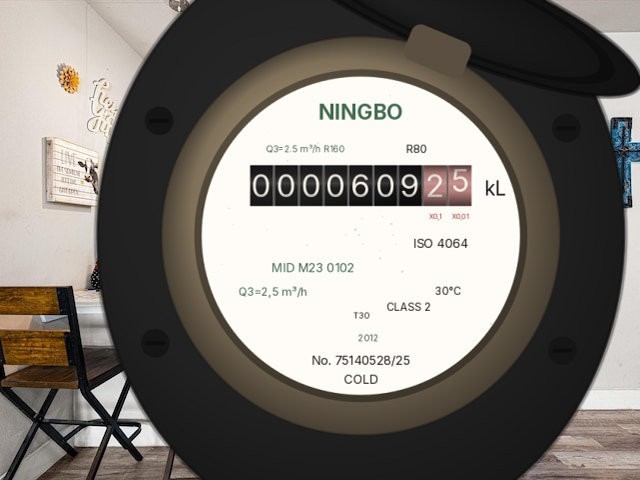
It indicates kL 609.25
